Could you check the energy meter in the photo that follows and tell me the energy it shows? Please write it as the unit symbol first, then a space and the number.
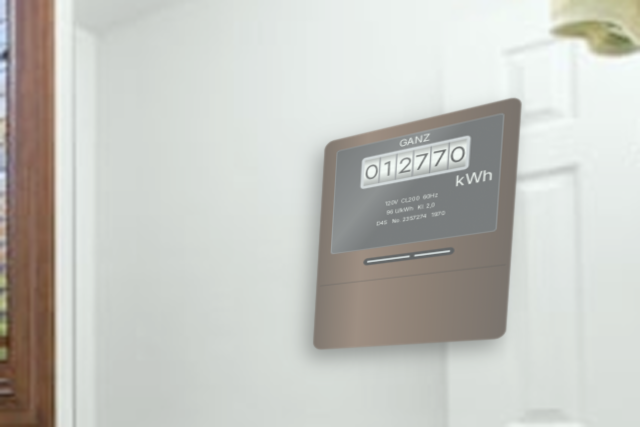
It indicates kWh 12770
